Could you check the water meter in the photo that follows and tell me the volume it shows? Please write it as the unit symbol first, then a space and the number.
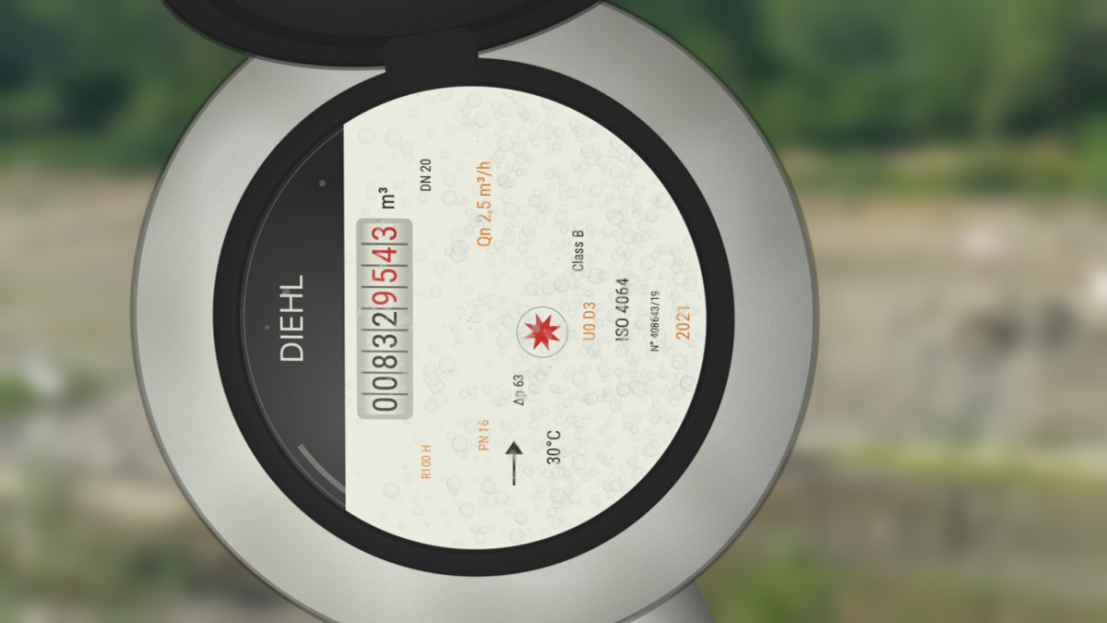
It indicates m³ 832.9543
